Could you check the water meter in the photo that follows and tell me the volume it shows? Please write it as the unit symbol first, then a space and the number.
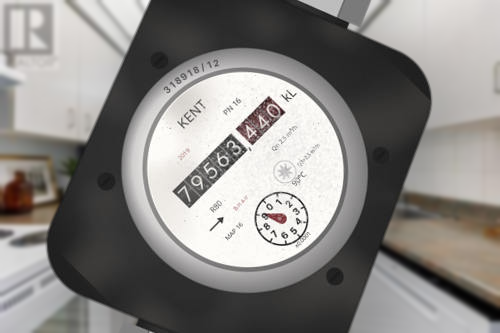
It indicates kL 79563.4399
